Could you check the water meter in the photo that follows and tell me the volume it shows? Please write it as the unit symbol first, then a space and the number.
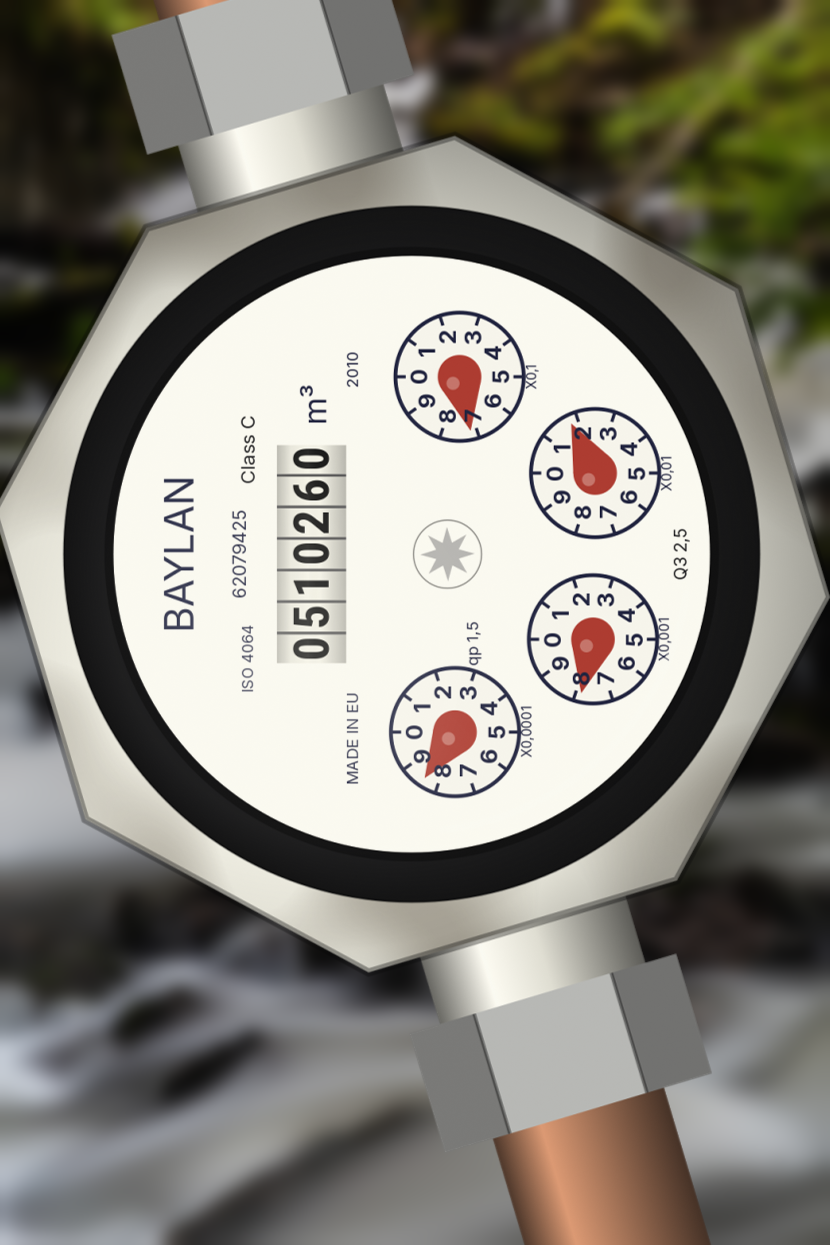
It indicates m³ 510260.7178
